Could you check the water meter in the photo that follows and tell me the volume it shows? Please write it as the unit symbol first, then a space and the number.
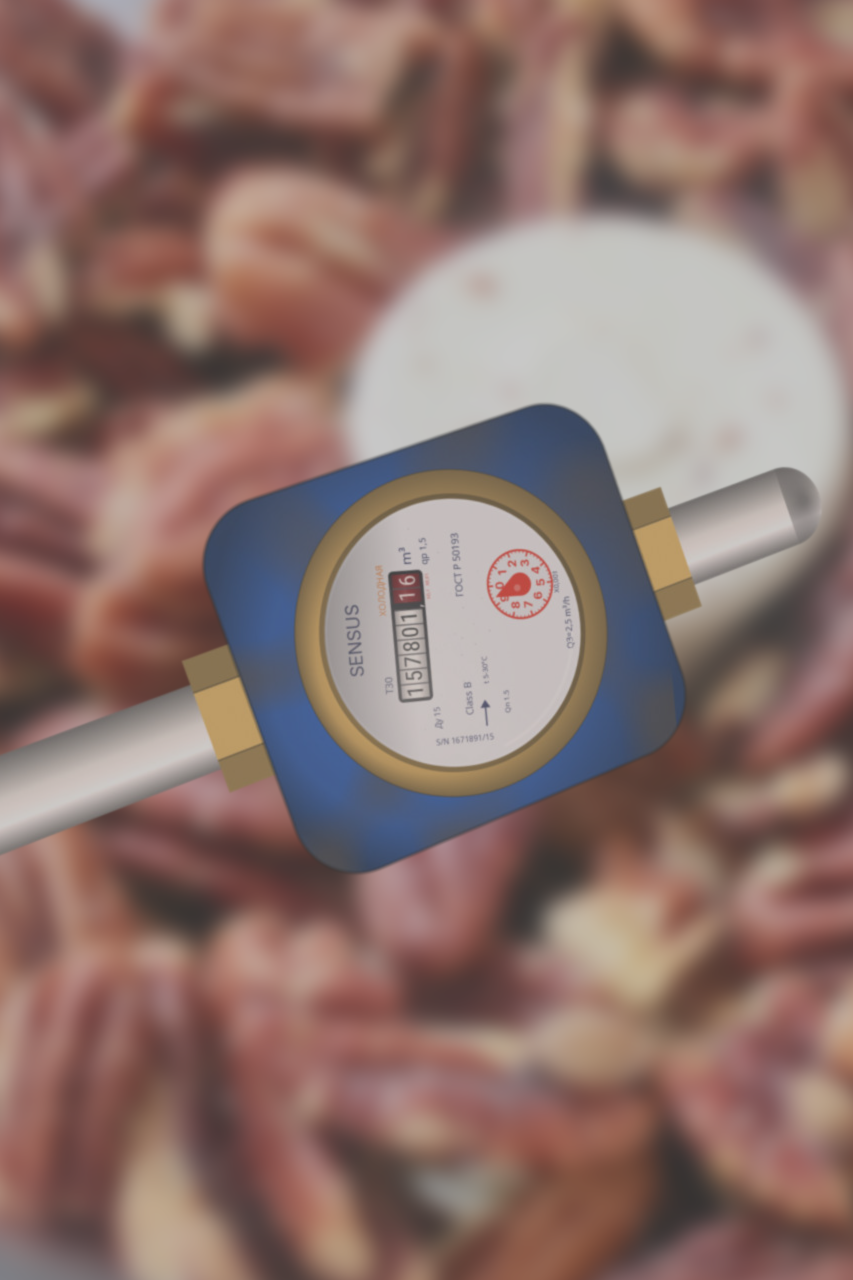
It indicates m³ 157801.159
